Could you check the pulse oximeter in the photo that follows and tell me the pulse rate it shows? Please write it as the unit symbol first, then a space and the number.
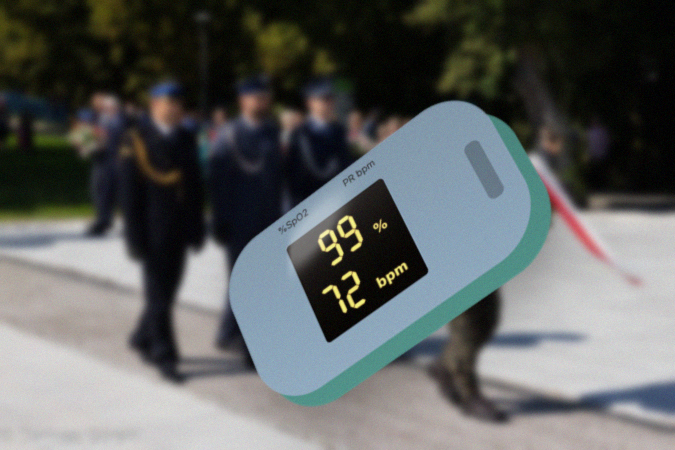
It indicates bpm 72
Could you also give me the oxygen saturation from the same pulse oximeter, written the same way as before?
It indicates % 99
